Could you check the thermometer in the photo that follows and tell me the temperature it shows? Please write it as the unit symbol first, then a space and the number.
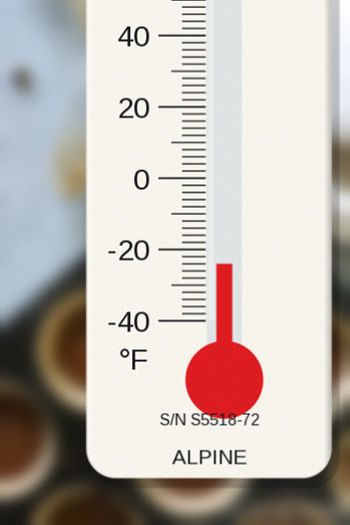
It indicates °F -24
